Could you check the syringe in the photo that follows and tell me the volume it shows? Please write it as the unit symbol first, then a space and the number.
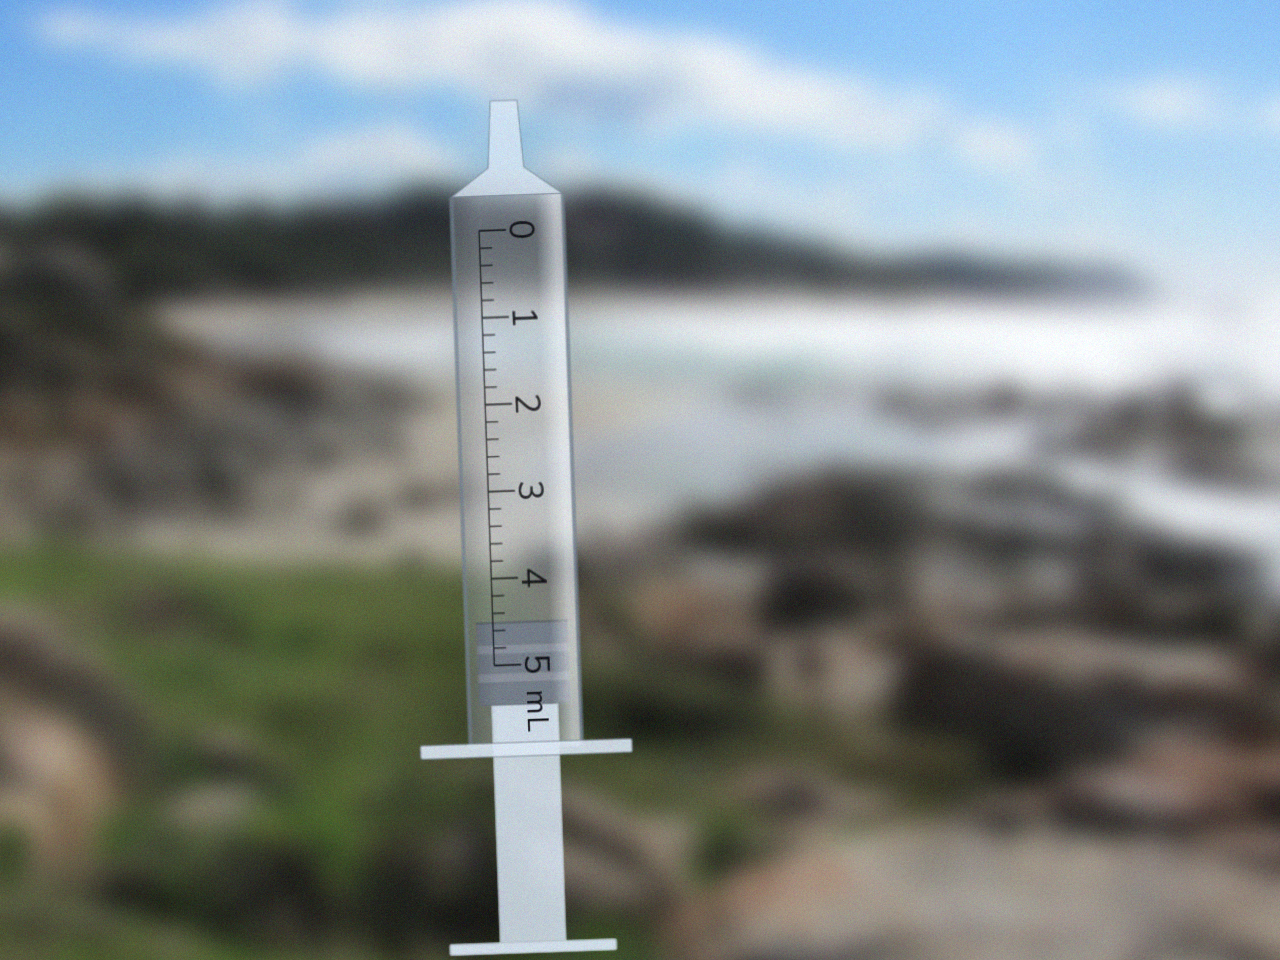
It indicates mL 4.5
